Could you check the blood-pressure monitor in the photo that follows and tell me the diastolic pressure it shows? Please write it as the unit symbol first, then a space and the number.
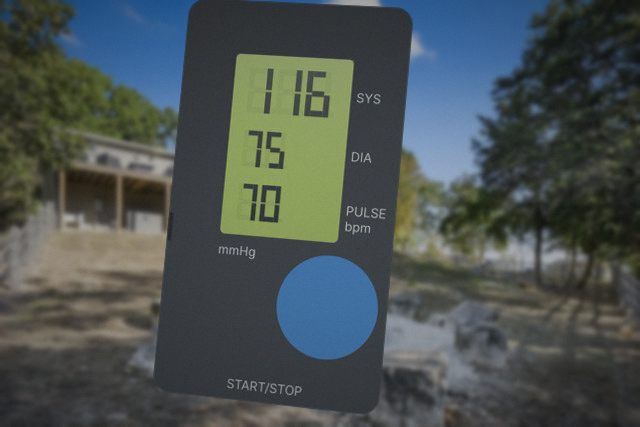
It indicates mmHg 75
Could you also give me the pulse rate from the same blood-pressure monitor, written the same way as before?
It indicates bpm 70
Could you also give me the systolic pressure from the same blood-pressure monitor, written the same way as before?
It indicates mmHg 116
